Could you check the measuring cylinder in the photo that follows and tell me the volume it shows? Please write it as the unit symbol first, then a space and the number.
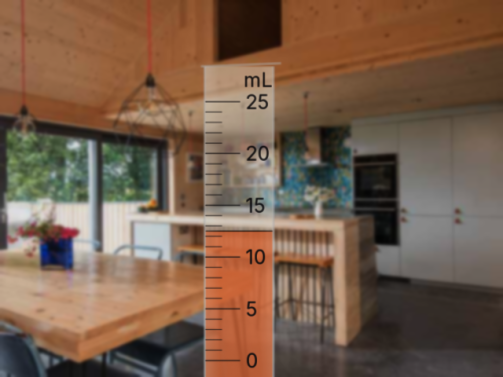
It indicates mL 12.5
